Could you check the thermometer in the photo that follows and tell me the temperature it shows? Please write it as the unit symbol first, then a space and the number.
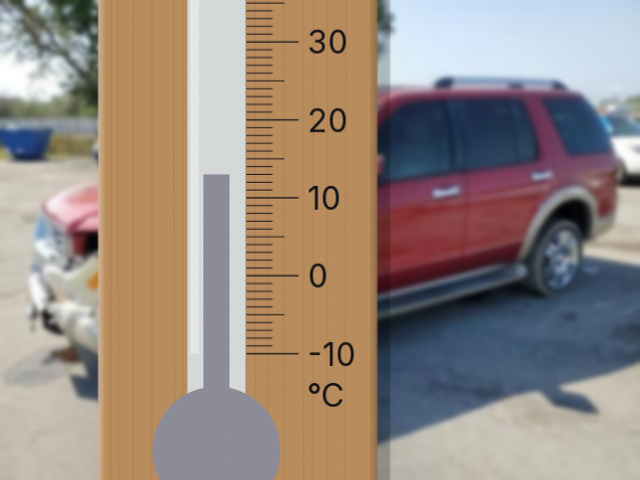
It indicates °C 13
